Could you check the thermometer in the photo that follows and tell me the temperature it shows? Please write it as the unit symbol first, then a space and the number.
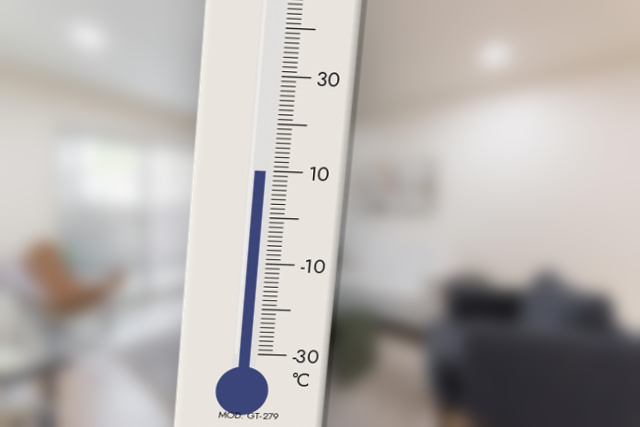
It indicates °C 10
